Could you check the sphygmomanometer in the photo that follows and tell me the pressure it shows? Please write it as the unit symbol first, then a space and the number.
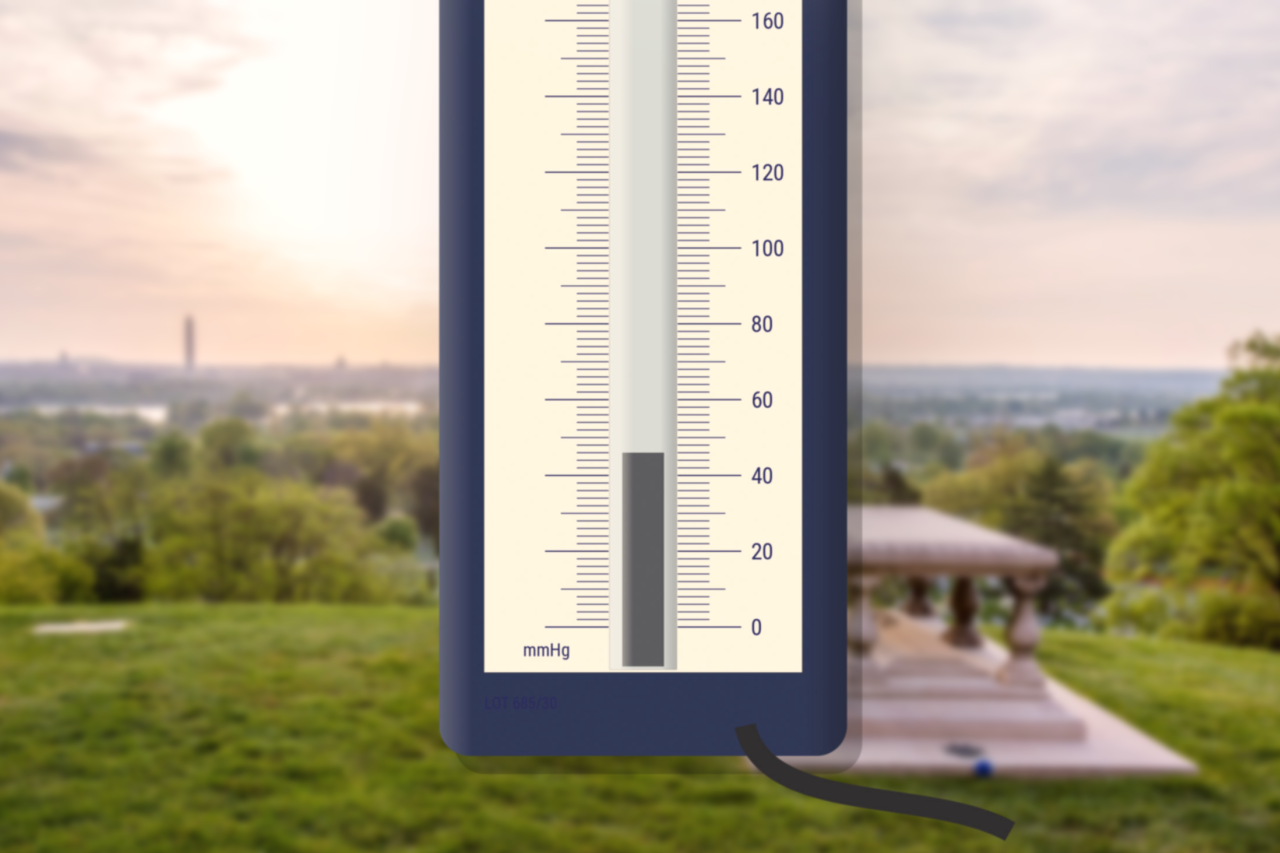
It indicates mmHg 46
